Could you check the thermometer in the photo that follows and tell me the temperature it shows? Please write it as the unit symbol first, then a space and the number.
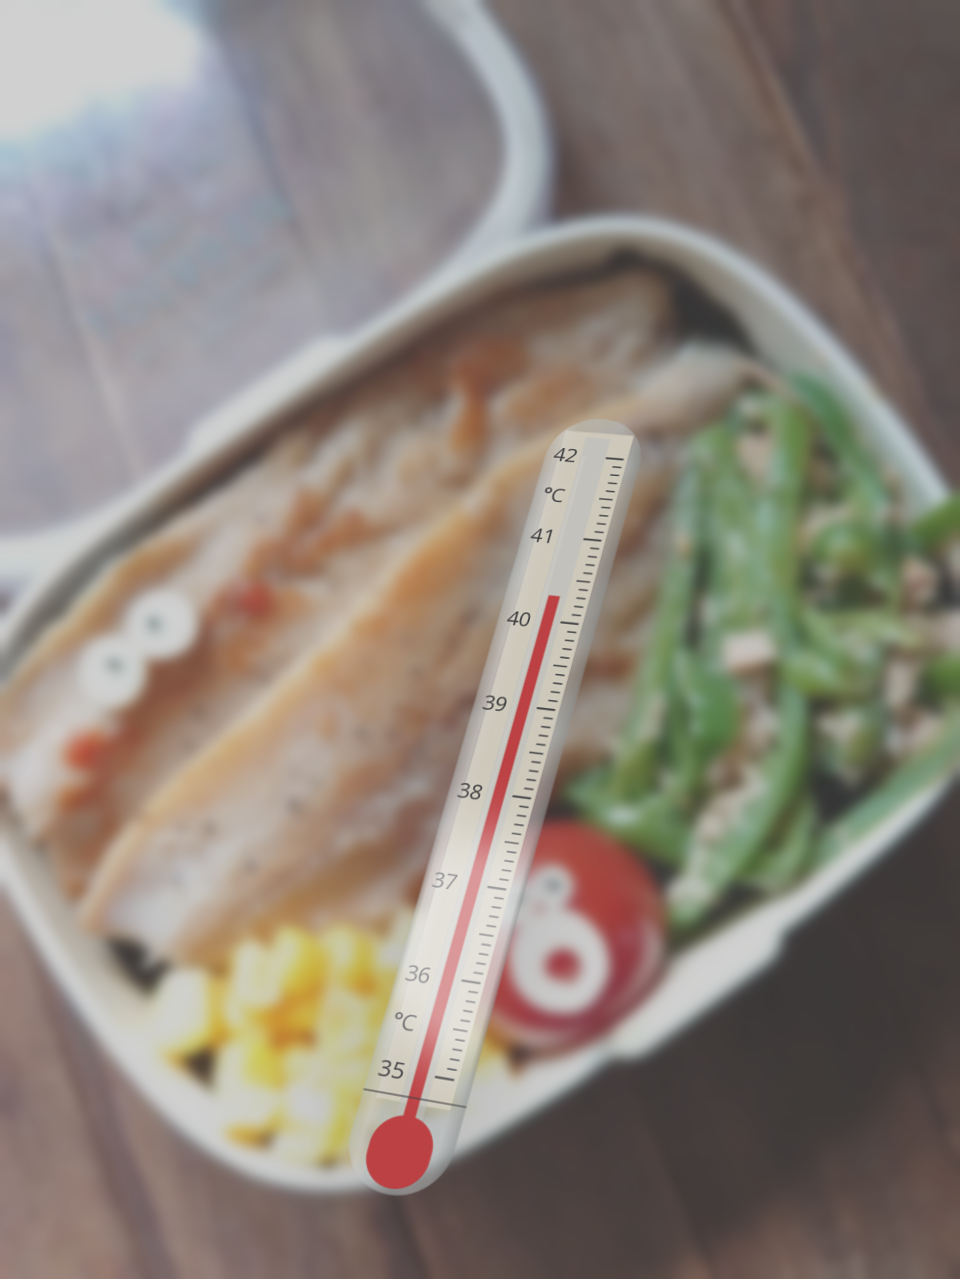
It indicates °C 40.3
